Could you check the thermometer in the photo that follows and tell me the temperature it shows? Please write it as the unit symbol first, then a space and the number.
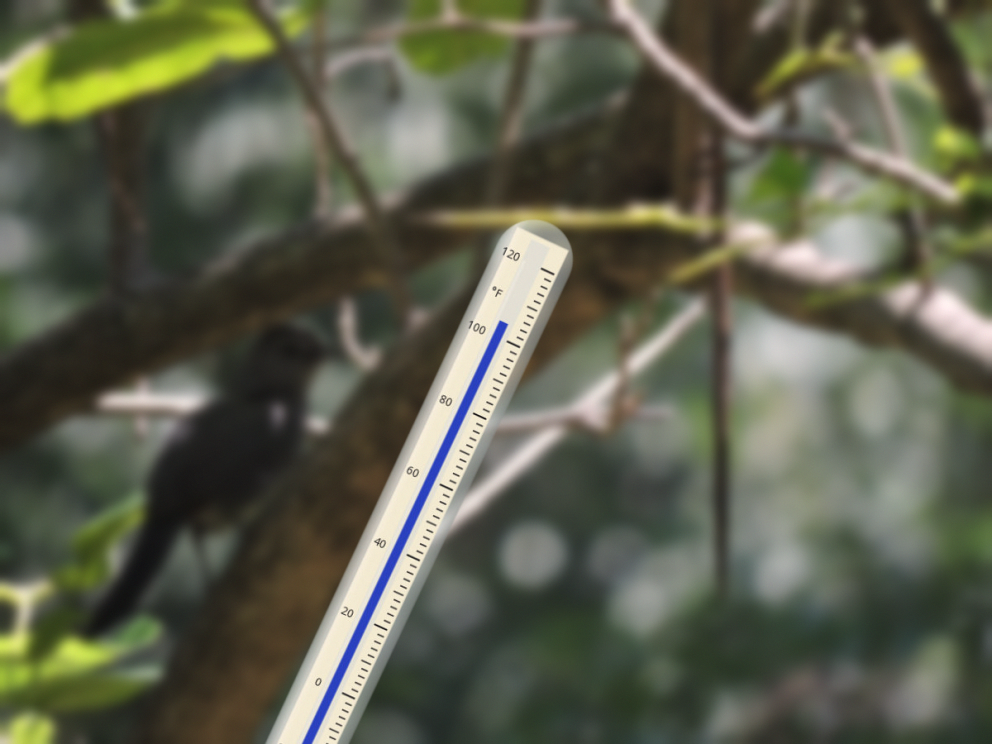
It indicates °F 104
